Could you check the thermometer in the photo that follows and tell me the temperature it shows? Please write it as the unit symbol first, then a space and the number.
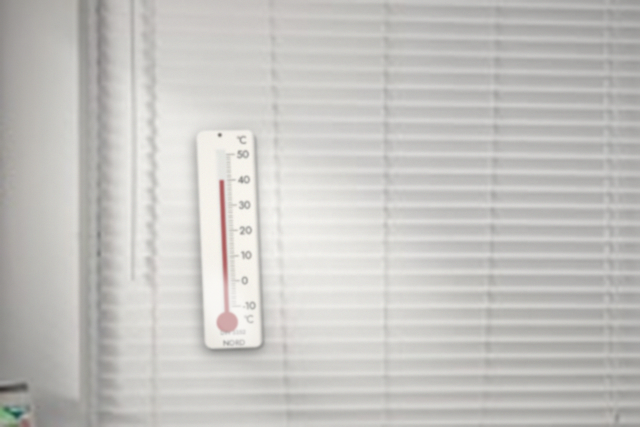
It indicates °C 40
